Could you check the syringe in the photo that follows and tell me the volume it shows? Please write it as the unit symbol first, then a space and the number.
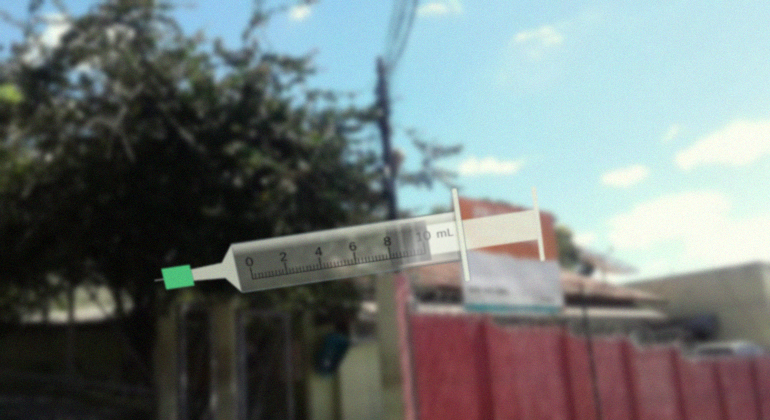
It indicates mL 8
